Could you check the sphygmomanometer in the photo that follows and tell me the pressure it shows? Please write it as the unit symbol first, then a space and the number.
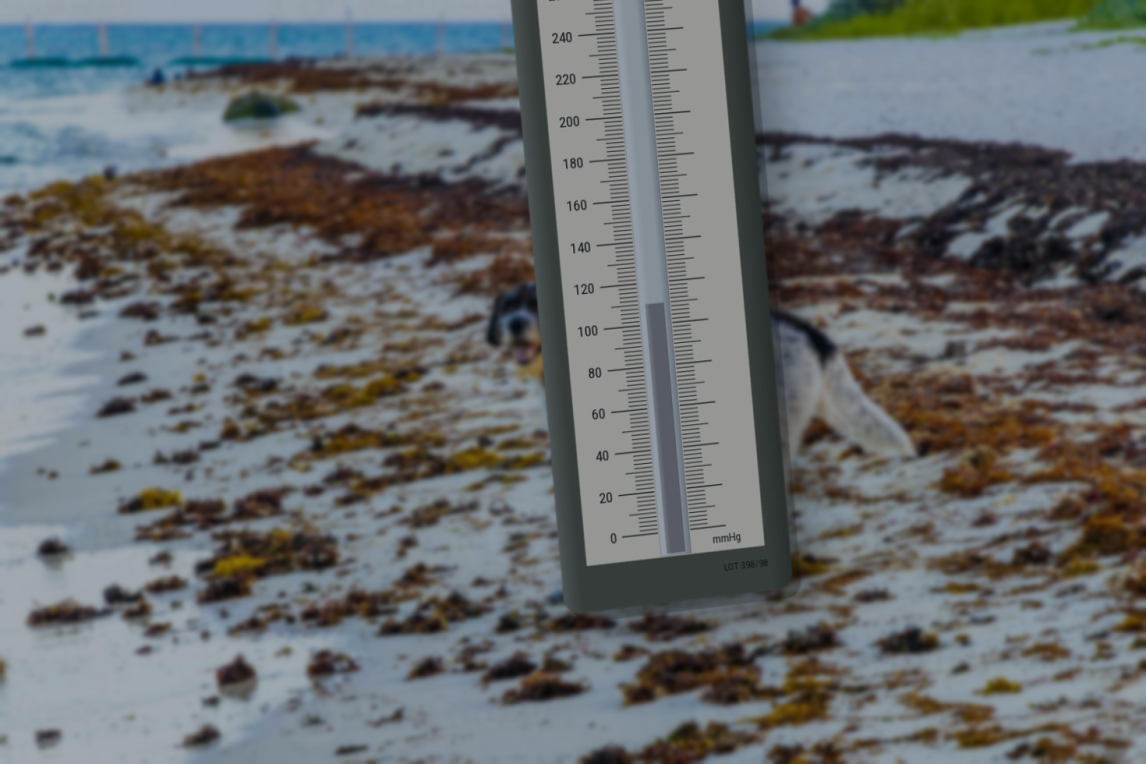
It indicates mmHg 110
